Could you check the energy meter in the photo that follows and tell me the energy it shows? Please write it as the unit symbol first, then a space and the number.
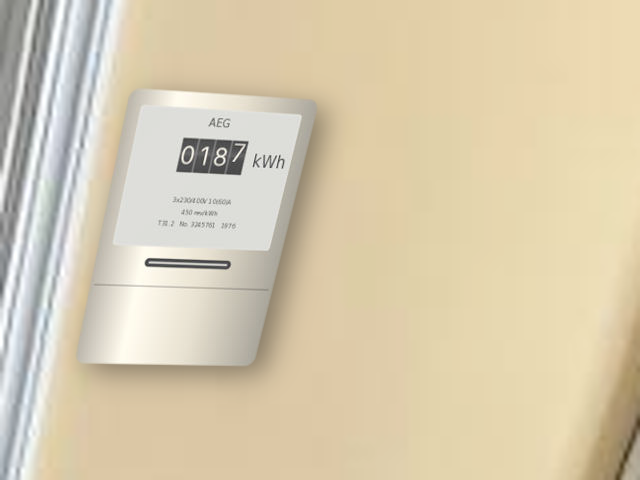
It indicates kWh 187
